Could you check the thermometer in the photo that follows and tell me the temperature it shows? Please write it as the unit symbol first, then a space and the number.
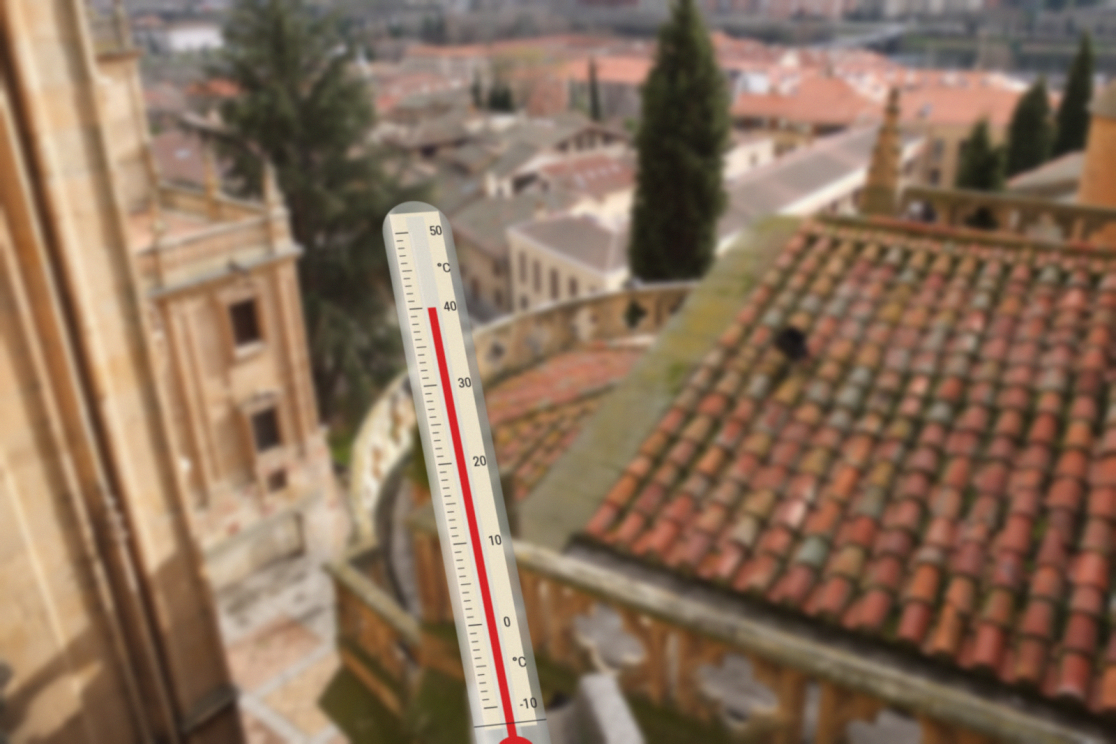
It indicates °C 40
